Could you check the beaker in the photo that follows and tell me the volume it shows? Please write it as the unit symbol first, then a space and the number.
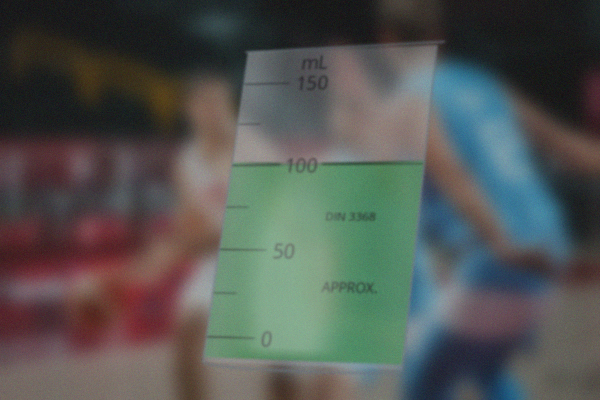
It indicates mL 100
